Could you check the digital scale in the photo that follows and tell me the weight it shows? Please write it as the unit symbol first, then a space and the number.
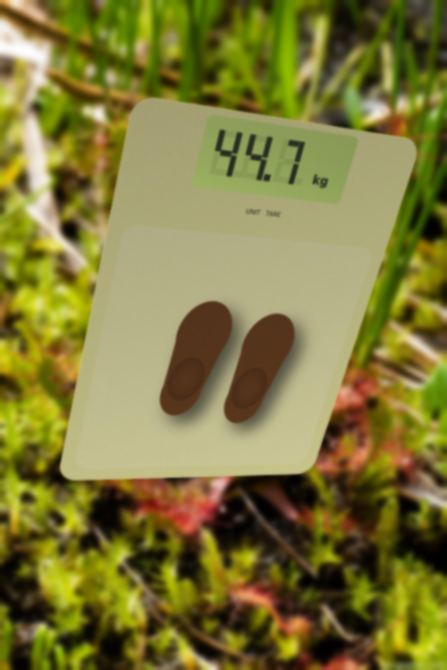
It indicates kg 44.7
